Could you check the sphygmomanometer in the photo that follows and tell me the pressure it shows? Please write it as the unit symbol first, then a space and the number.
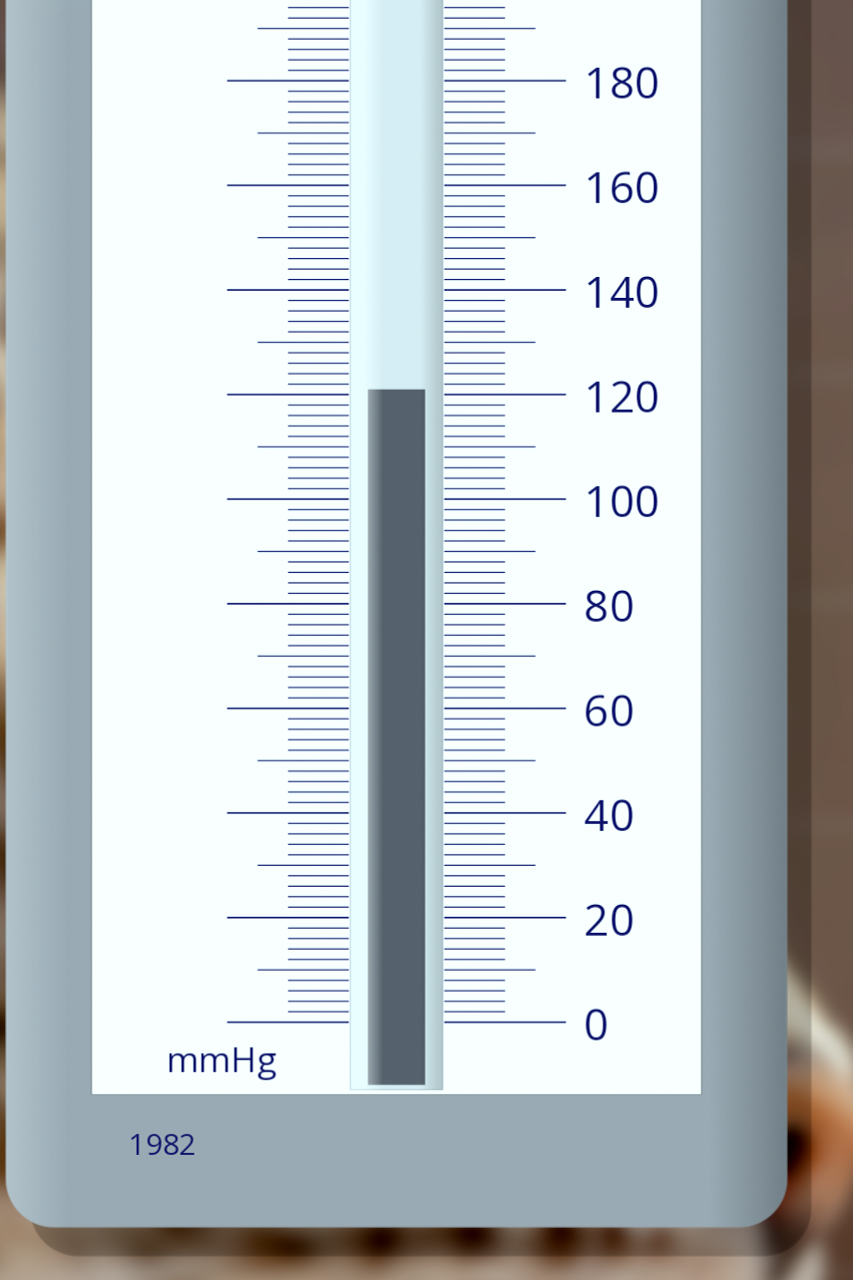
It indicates mmHg 121
